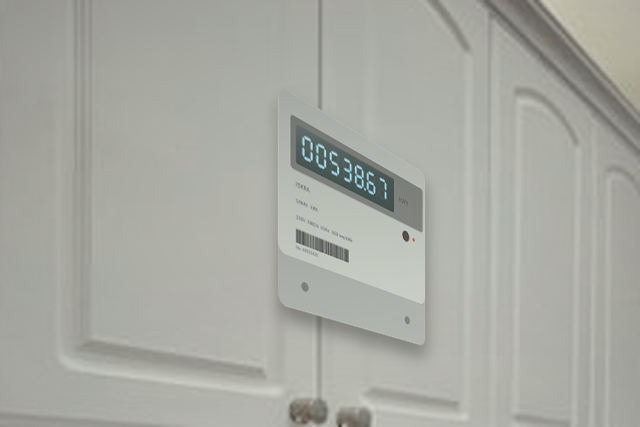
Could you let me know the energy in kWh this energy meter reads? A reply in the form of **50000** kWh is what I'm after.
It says **538.67** kWh
